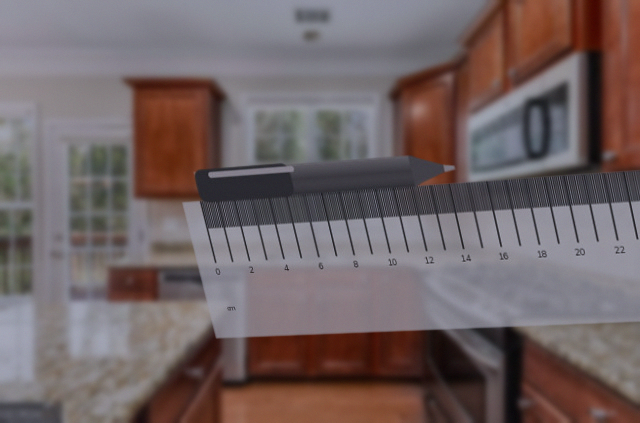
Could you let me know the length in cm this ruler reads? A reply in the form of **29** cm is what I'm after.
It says **14.5** cm
